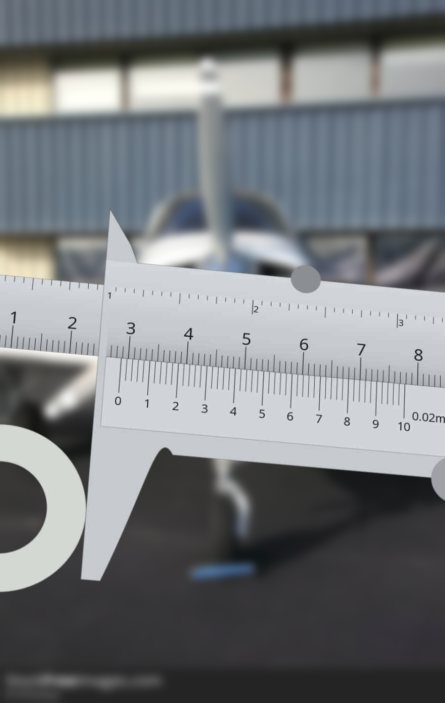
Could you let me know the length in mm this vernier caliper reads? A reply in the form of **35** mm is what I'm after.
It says **28.8** mm
